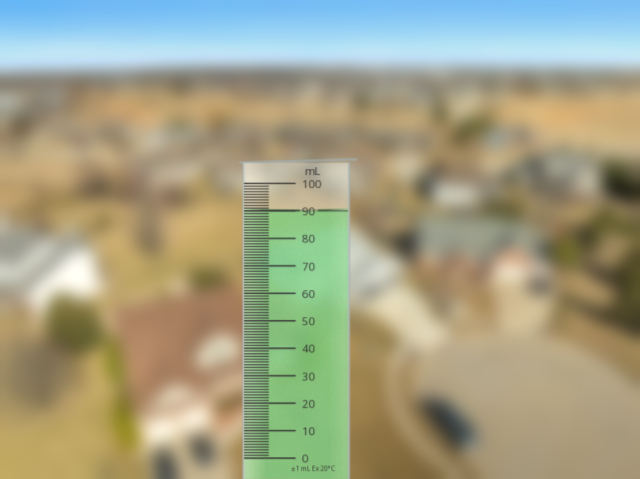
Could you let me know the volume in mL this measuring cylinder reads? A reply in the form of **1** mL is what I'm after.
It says **90** mL
